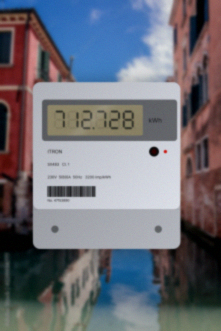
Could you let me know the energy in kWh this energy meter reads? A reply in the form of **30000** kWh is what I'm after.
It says **712.728** kWh
